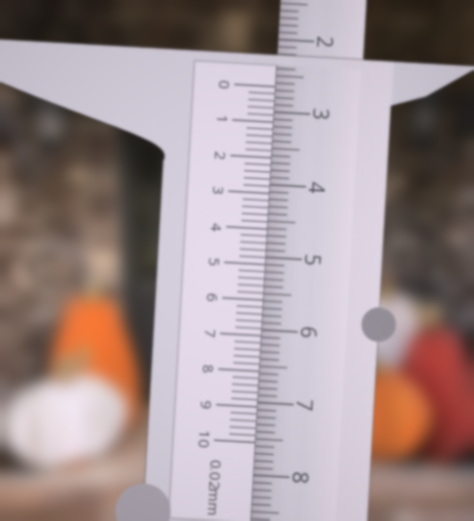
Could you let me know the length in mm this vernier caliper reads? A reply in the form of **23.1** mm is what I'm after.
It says **26.5** mm
